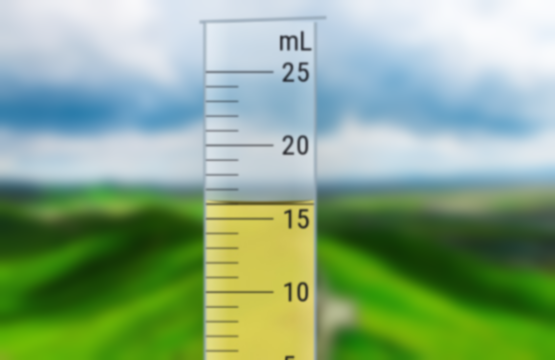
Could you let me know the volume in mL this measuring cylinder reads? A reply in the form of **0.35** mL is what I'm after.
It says **16** mL
